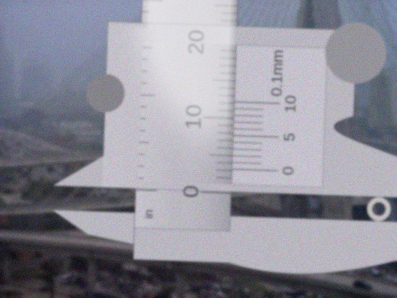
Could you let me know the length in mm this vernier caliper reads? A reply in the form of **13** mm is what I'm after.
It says **3.2** mm
